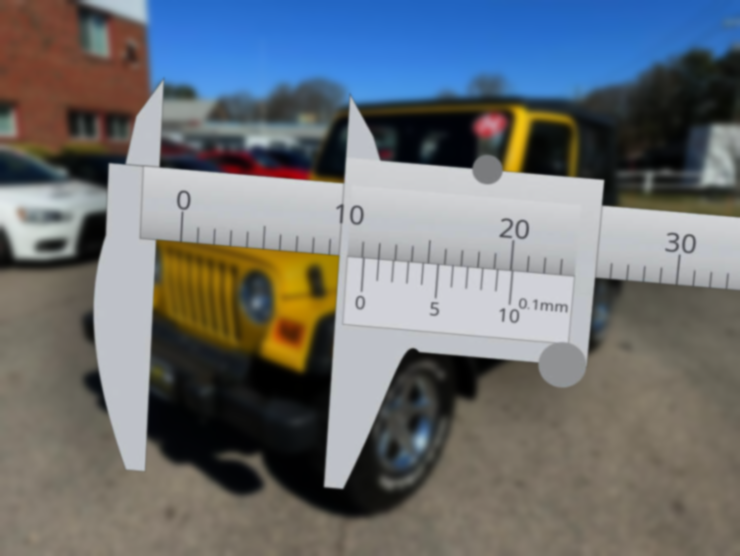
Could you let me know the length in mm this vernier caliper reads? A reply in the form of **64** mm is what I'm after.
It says **11.1** mm
